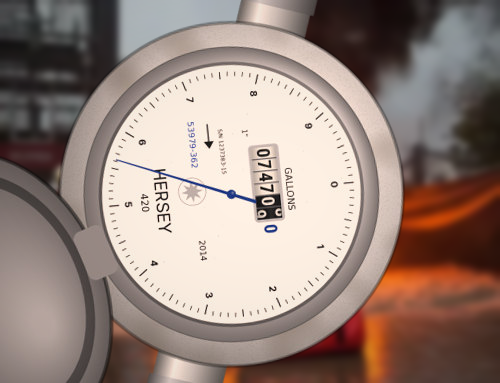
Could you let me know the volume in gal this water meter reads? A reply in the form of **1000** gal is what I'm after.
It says **747085.6** gal
